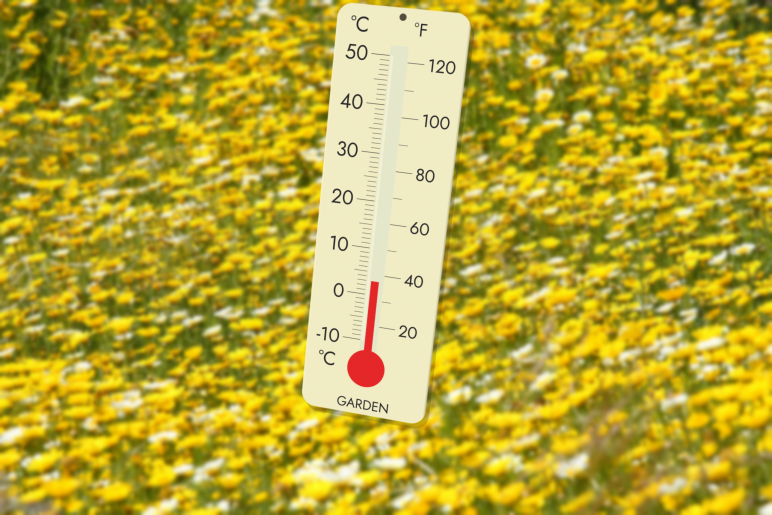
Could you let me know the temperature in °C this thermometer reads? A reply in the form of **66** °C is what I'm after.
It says **3** °C
